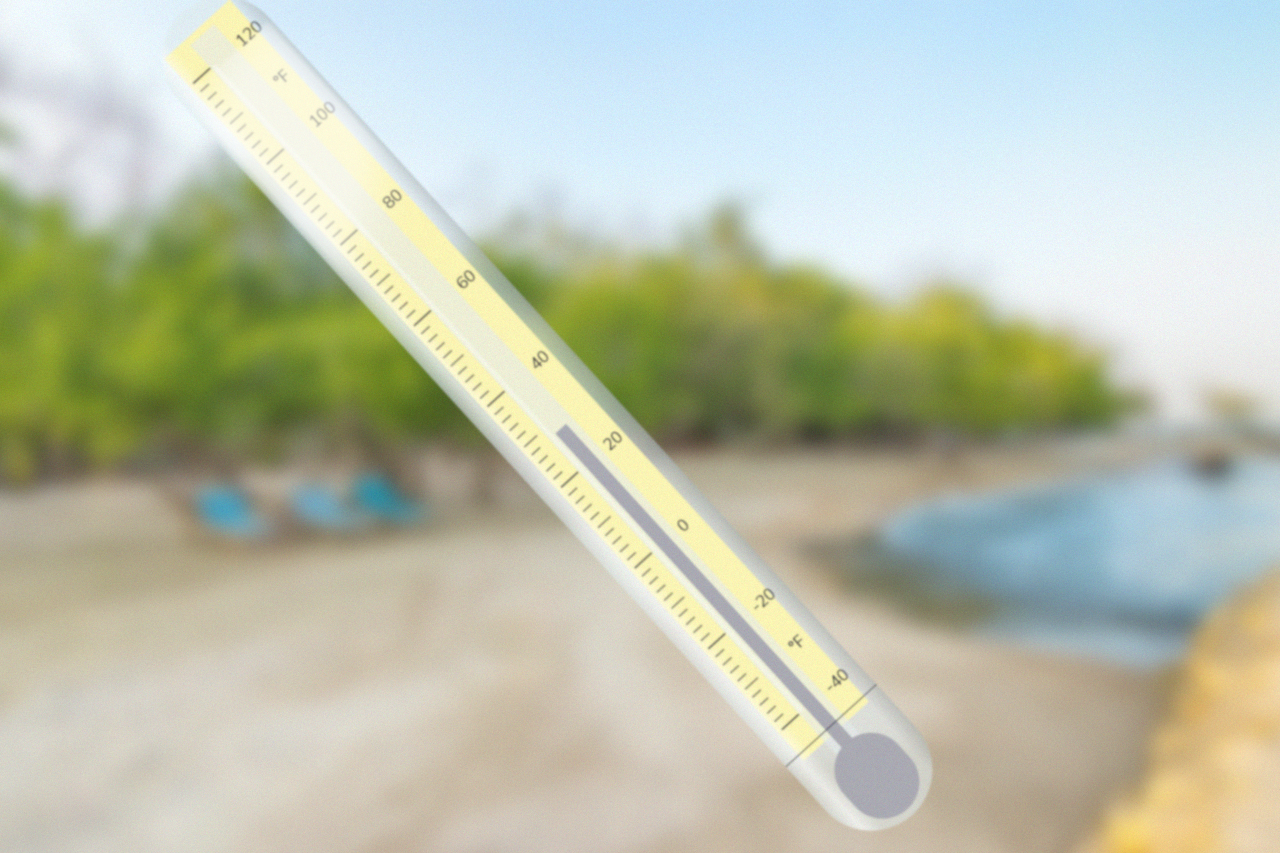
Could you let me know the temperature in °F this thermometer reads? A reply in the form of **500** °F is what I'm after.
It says **28** °F
